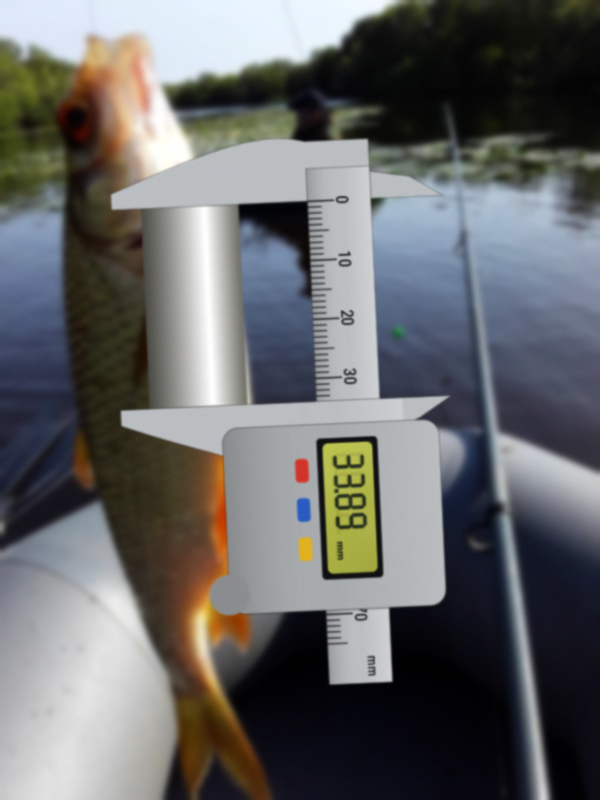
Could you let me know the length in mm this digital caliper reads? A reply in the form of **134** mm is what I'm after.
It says **33.89** mm
